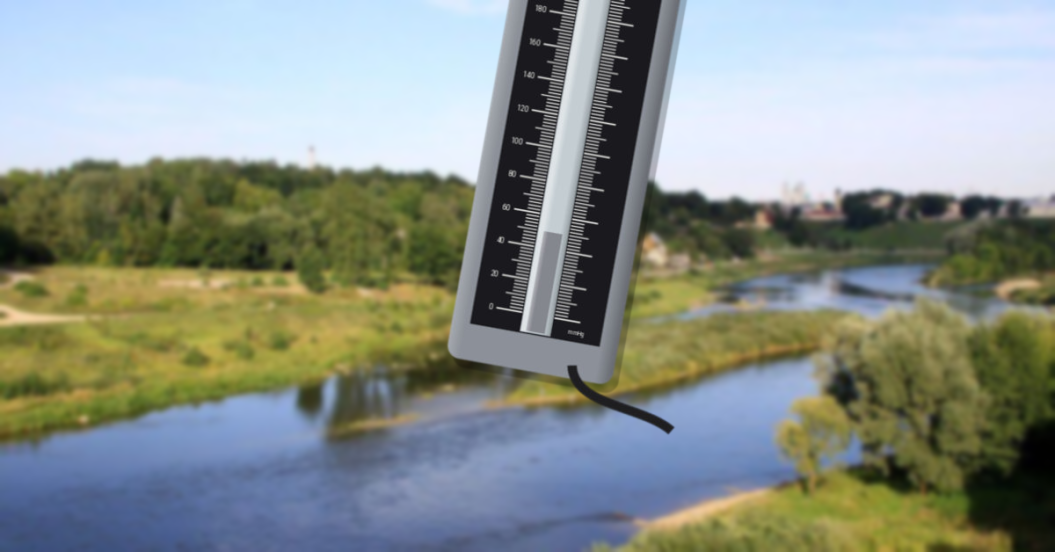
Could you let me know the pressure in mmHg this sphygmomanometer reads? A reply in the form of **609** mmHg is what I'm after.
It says **50** mmHg
